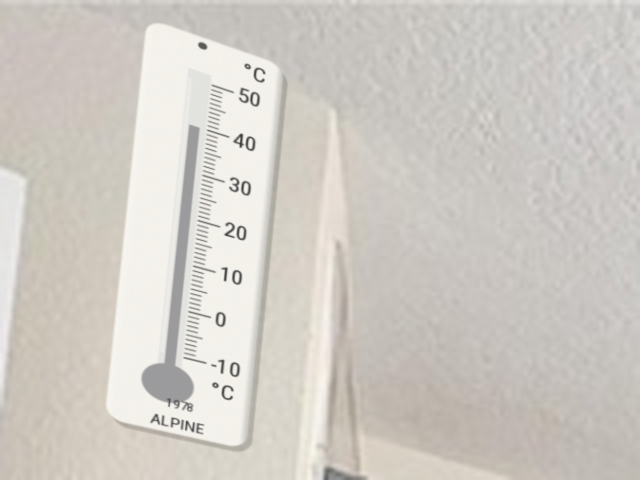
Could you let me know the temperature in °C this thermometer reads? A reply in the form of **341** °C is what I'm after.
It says **40** °C
